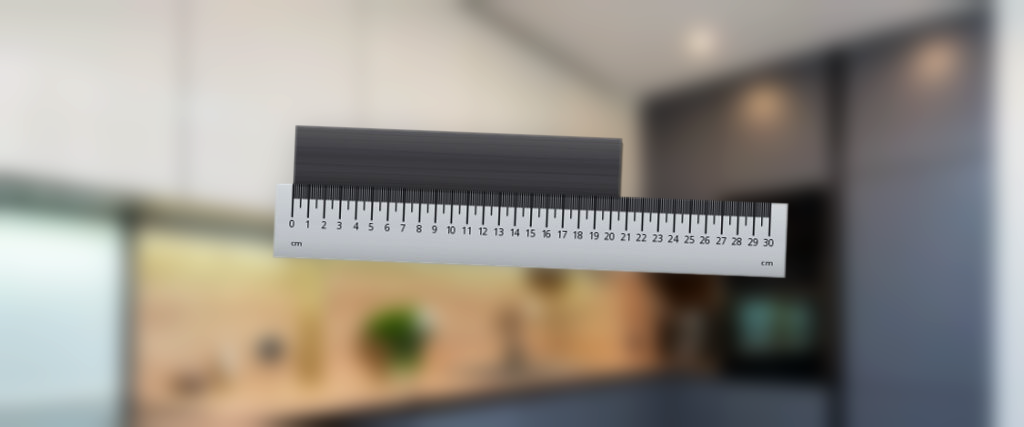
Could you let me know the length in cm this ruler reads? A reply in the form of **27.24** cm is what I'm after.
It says **20.5** cm
